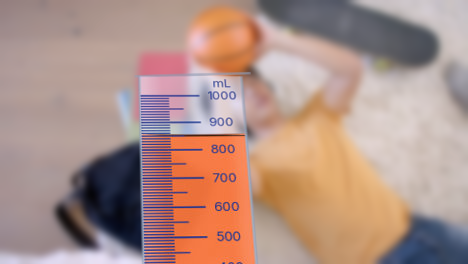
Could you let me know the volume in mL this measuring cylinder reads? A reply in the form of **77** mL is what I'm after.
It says **850** mL
